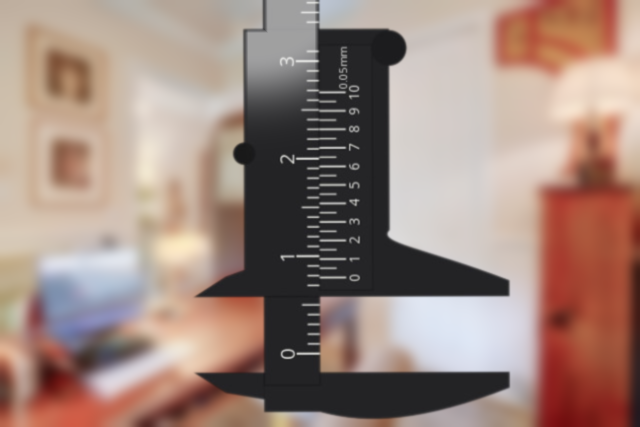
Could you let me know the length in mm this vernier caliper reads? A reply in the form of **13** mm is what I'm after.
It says **7.8** mm
